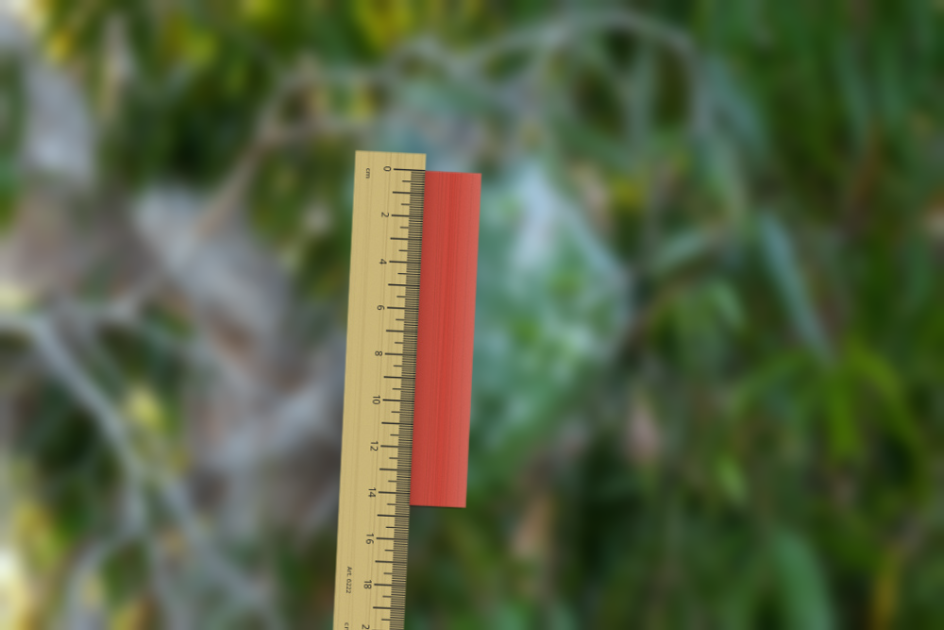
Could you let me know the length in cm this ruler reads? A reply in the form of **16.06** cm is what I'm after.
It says **14.5** cm
